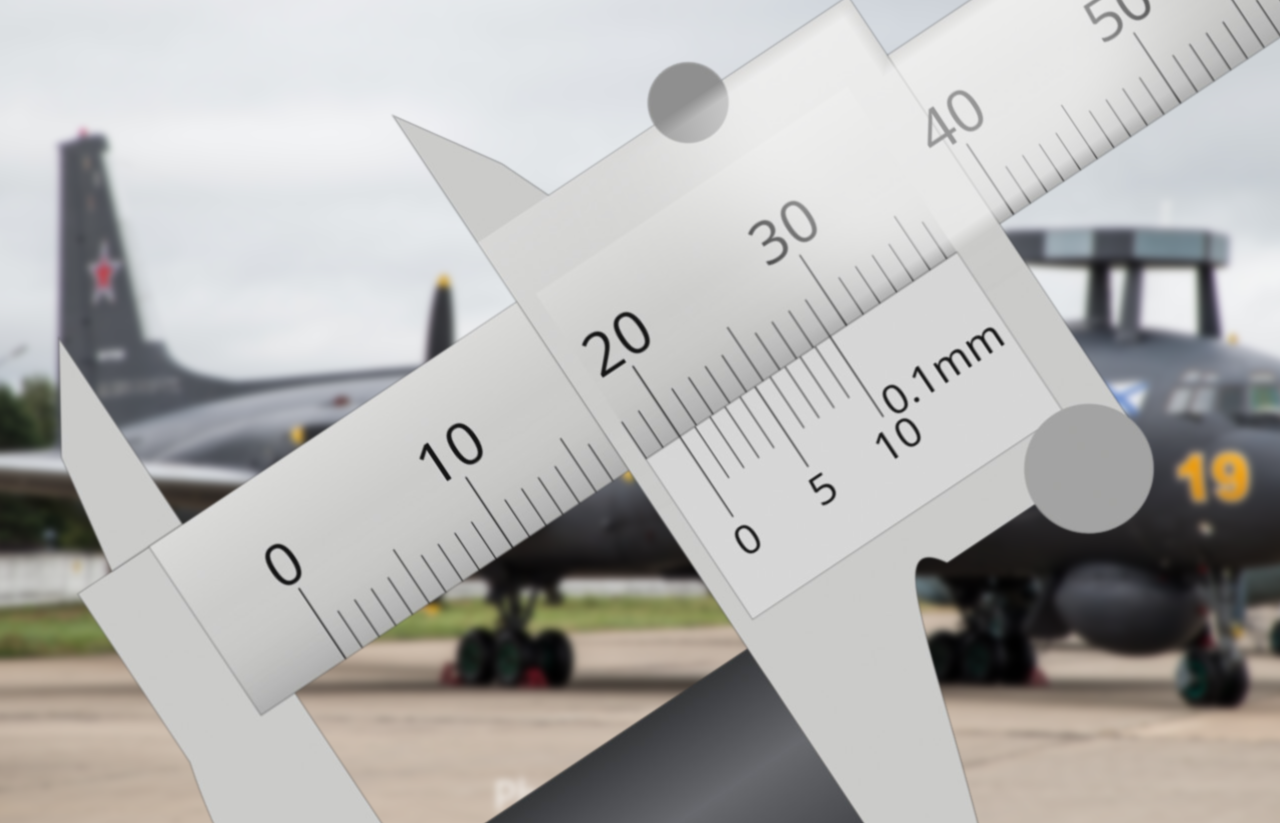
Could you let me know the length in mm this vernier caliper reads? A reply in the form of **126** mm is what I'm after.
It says **20.0** mm
